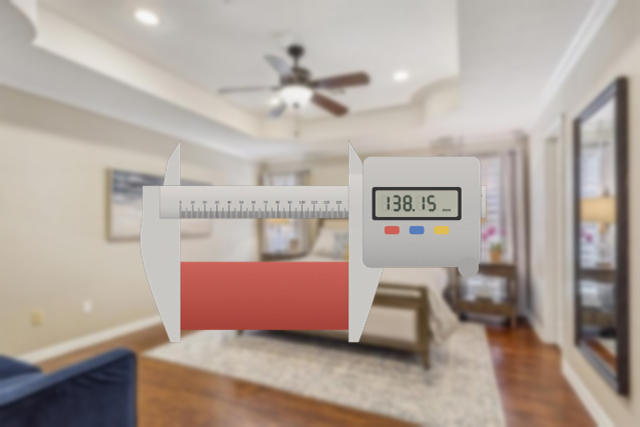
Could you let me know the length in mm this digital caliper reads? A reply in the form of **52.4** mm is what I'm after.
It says **138.15** mm
